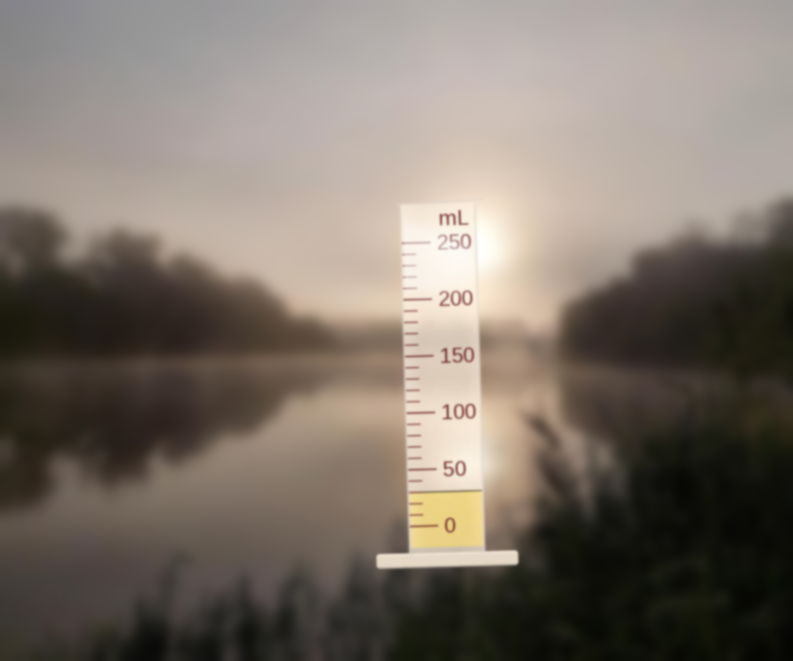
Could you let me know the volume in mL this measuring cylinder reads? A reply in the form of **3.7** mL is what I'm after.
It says **30** mL
